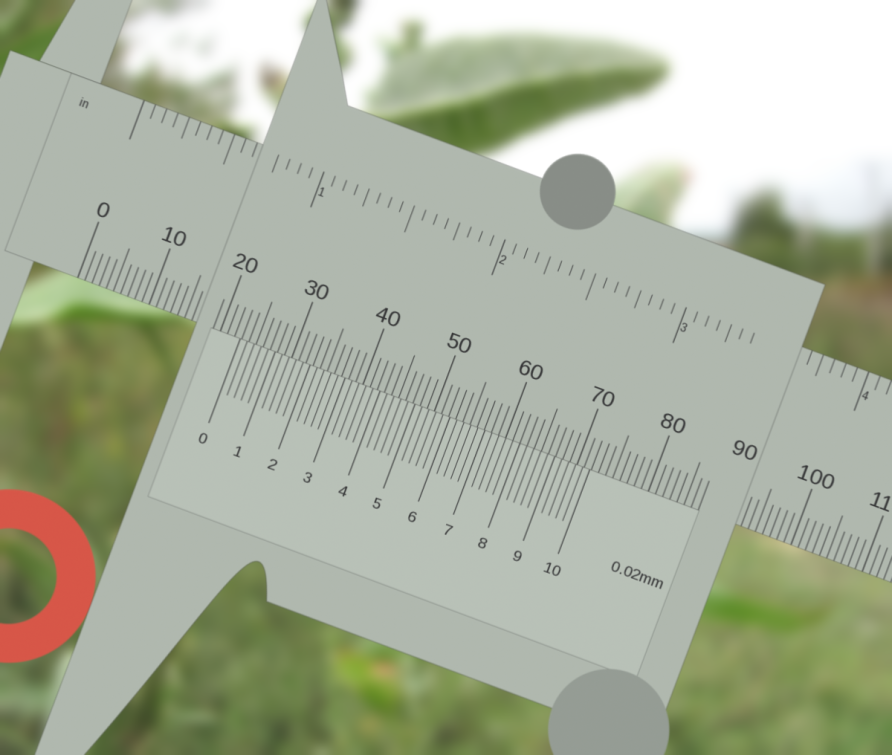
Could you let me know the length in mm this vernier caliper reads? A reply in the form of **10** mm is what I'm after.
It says **22.8** mm
